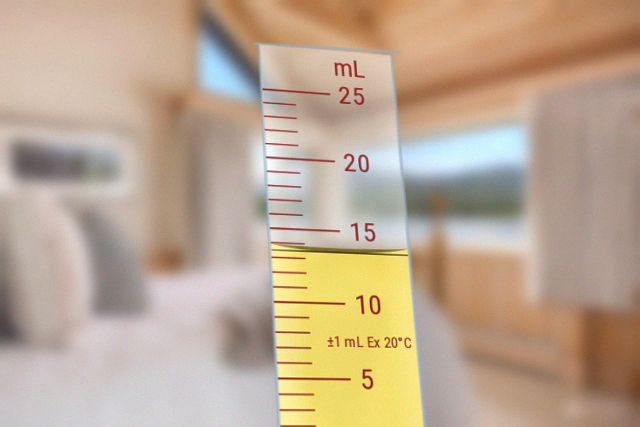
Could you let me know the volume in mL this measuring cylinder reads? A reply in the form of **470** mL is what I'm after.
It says **13.5** mL
